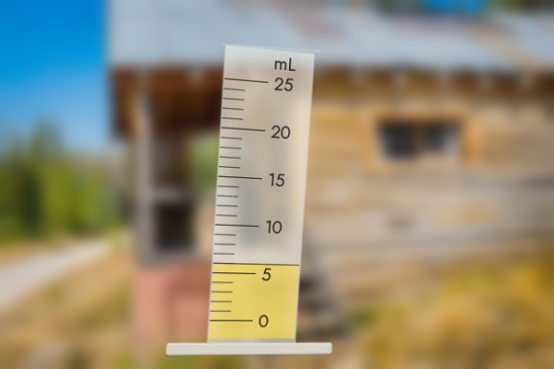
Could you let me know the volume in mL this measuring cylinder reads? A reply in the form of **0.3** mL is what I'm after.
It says **6** mL
